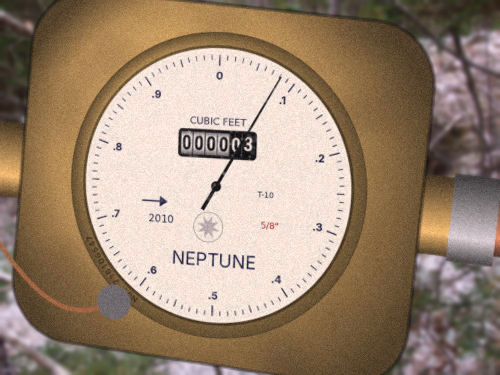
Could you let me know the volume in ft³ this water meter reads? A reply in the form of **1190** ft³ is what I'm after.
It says **3.08** ft³
